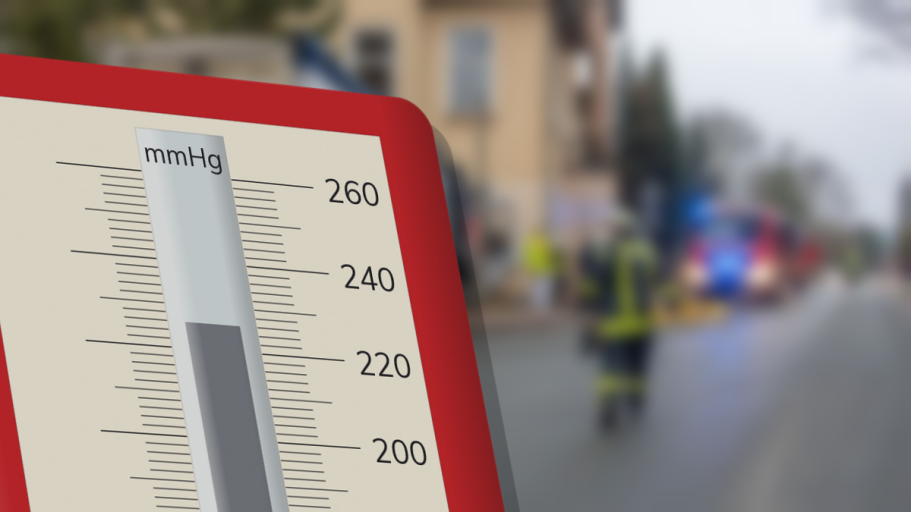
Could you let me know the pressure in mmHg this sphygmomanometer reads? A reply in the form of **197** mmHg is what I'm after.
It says **226** mmHg
